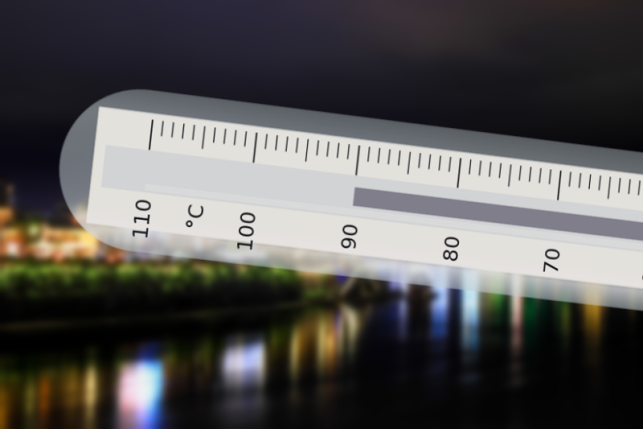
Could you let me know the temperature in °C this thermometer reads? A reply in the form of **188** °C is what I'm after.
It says **90** °C
